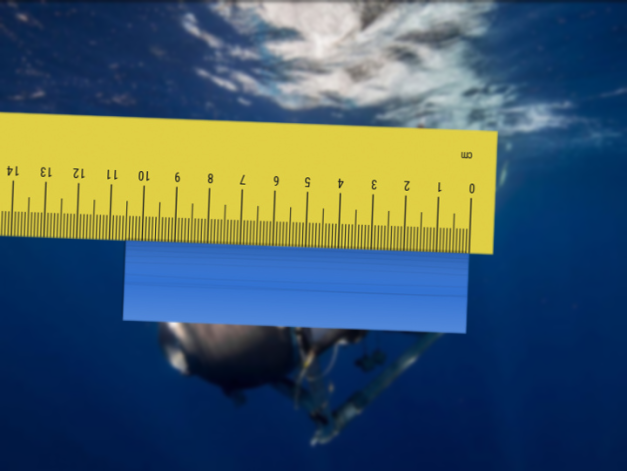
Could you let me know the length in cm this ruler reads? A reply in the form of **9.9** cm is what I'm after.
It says **10.5** cm
